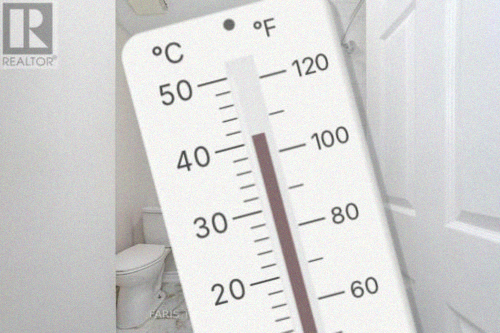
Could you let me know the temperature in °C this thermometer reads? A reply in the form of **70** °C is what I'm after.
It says **41** °C
